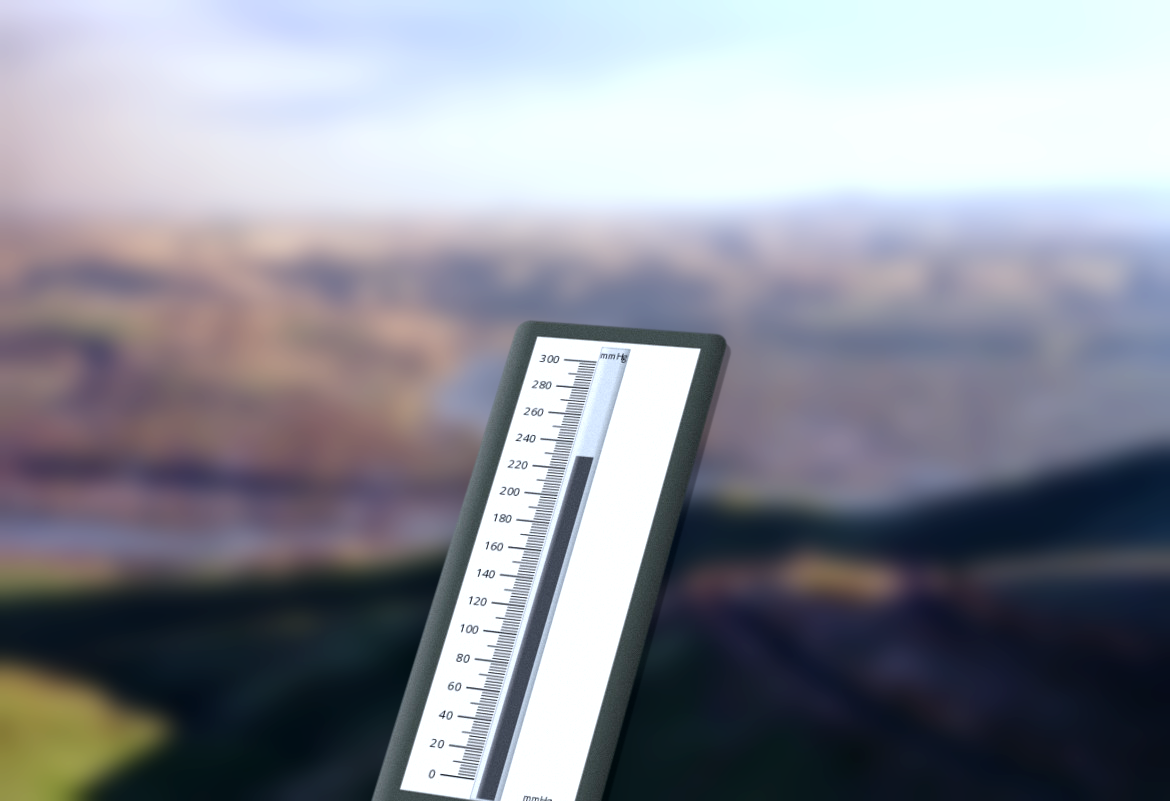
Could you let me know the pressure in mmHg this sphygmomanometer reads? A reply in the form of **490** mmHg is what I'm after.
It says **230** mmHg
